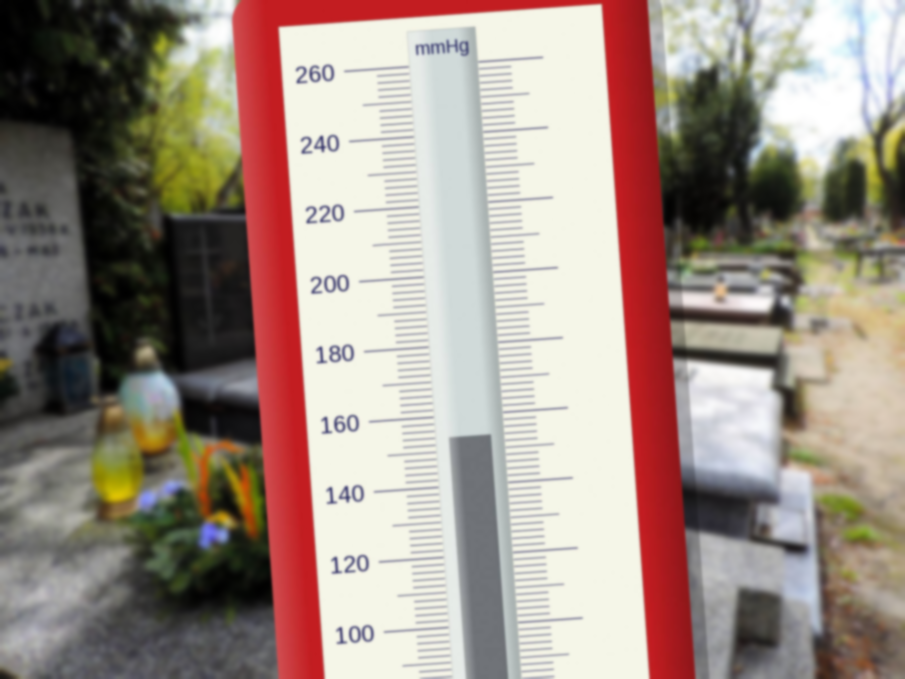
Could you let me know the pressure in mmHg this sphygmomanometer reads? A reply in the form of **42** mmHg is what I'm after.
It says **154** mmHg
